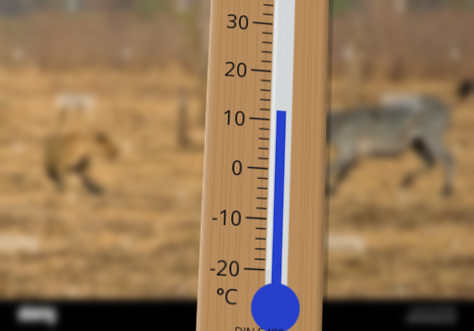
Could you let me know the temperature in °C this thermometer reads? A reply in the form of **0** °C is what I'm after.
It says **12** °C
